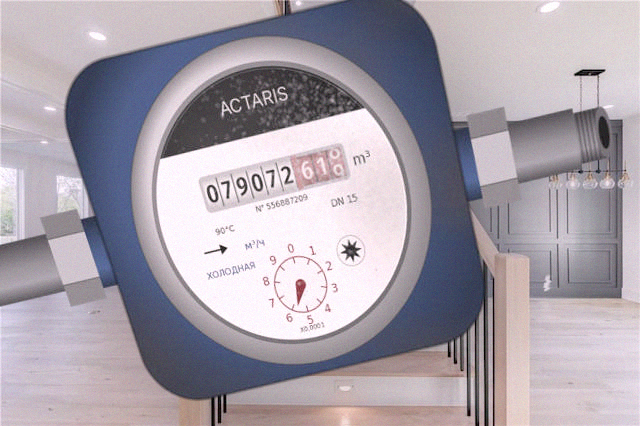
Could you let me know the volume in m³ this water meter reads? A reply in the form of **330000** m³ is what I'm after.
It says **79072.6185** m³
